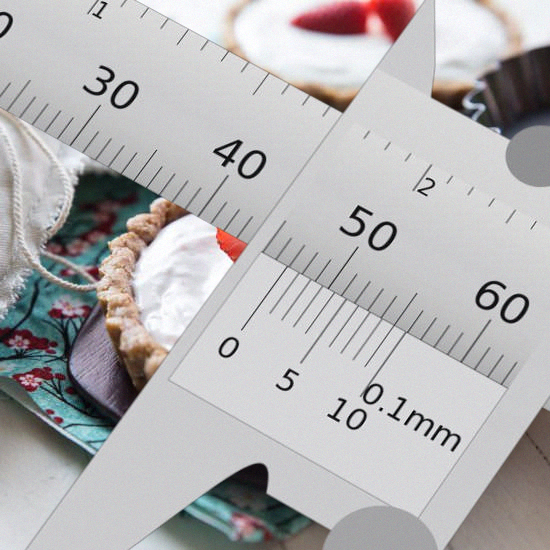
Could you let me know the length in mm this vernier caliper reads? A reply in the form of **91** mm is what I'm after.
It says **46.9** mm
